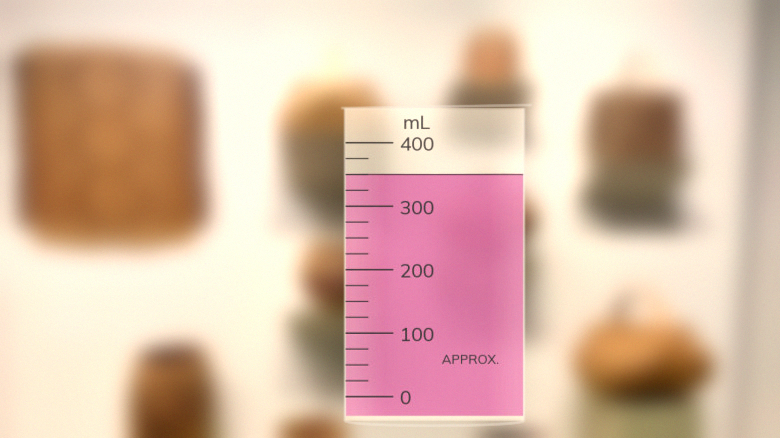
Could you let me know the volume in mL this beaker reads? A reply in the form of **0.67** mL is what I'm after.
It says **350** mL
